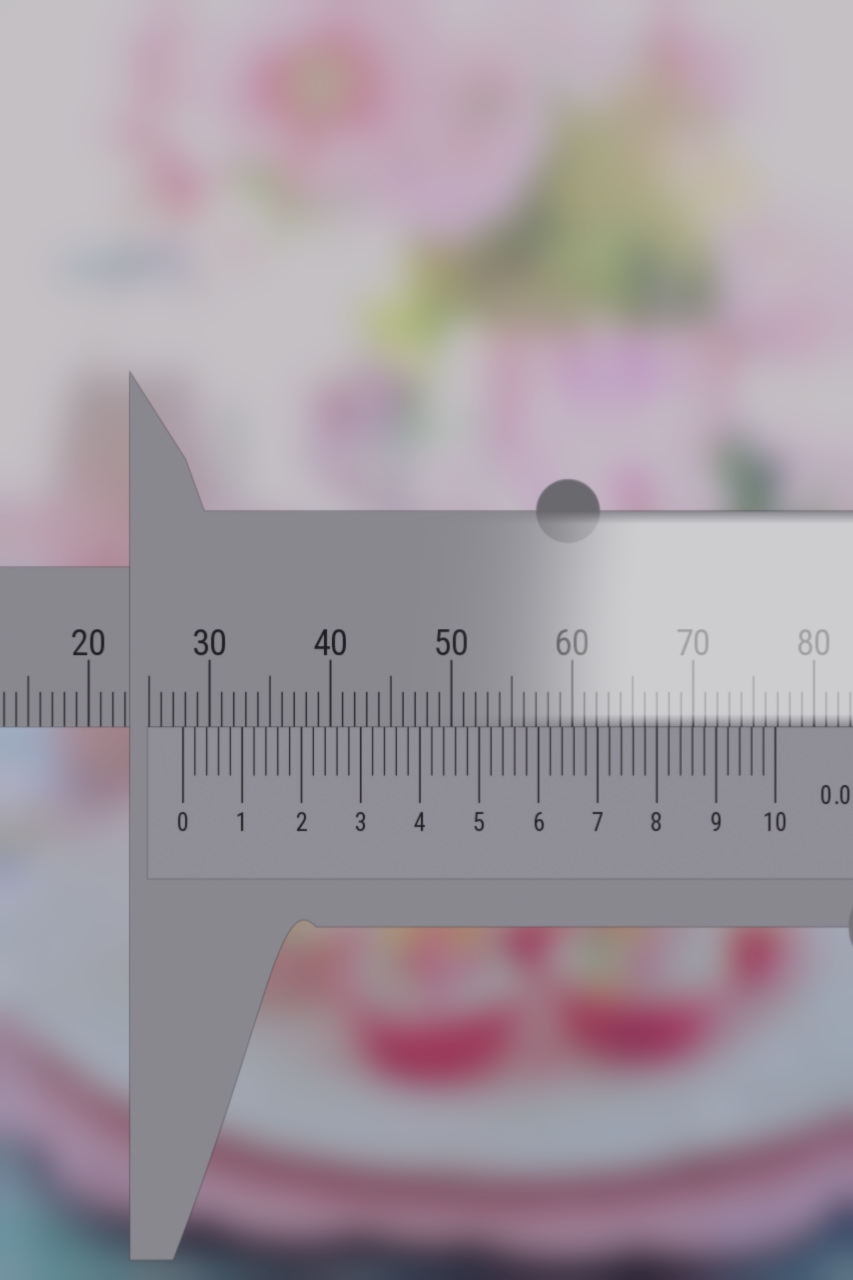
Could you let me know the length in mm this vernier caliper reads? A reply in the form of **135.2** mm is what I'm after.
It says **27.8** mm
